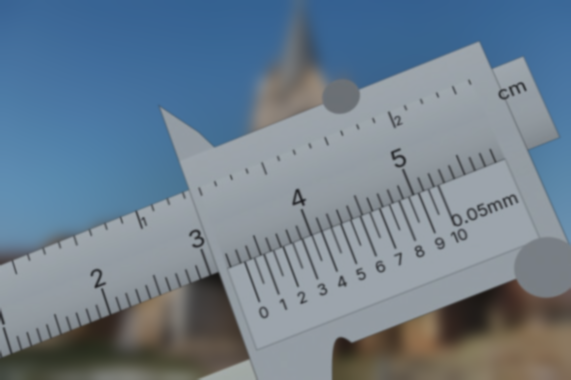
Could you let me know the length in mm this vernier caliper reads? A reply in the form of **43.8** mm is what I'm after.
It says **33.4** mm
